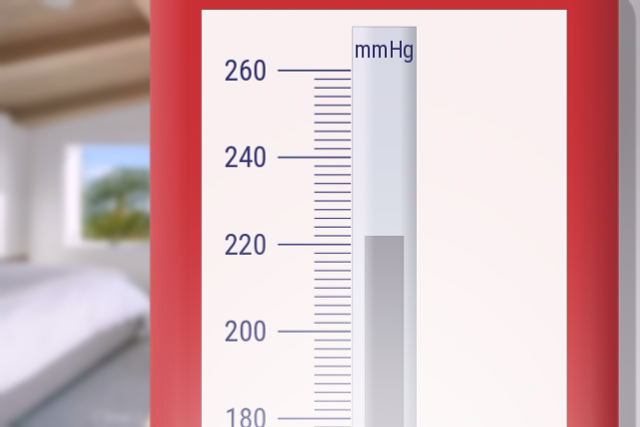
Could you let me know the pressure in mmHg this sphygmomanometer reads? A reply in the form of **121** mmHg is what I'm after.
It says **222** mmHg
